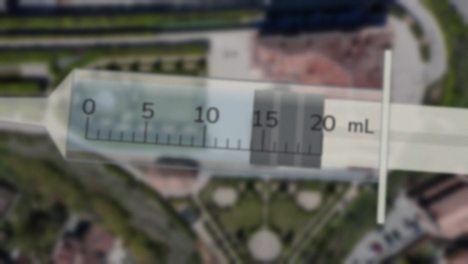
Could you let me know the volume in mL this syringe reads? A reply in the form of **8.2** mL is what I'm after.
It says **14** mL
